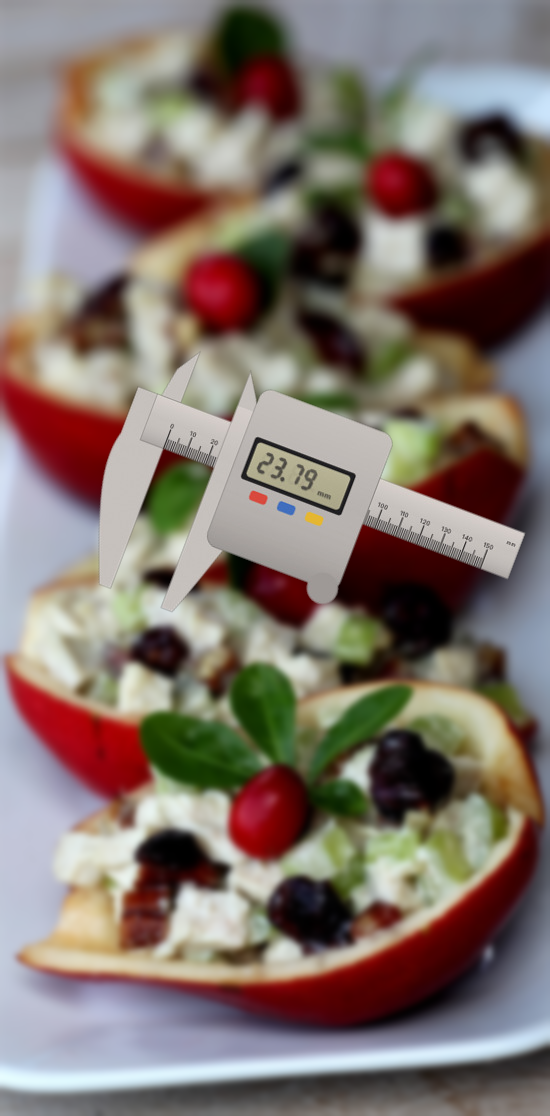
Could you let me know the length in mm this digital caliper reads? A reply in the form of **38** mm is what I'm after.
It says **23.79** mm
